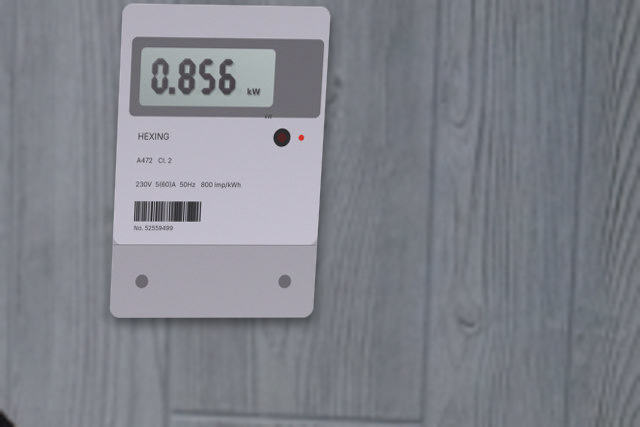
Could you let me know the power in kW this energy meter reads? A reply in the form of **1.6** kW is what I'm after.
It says **0.856** kW
